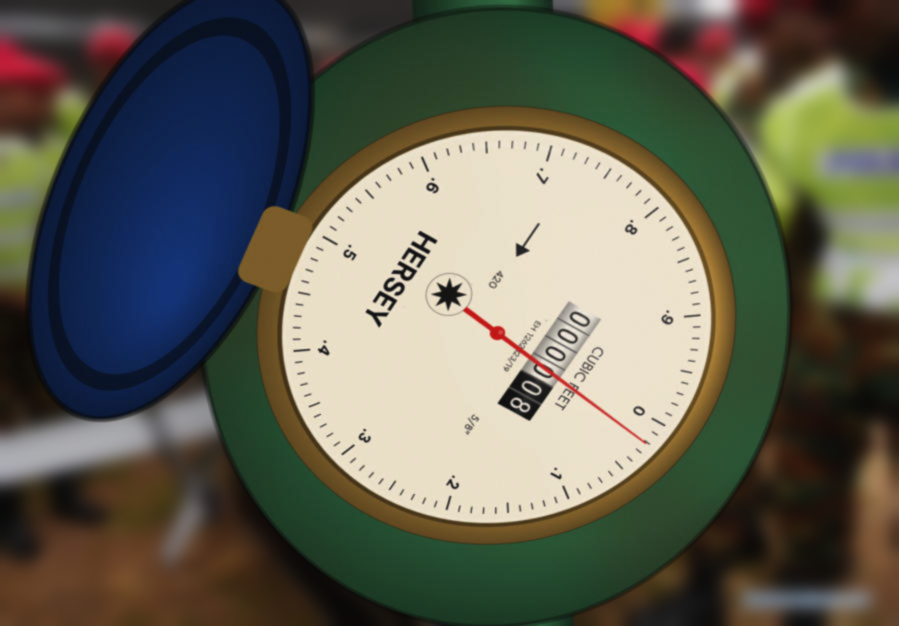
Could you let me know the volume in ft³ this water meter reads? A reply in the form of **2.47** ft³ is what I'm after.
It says **8.02** ft³
